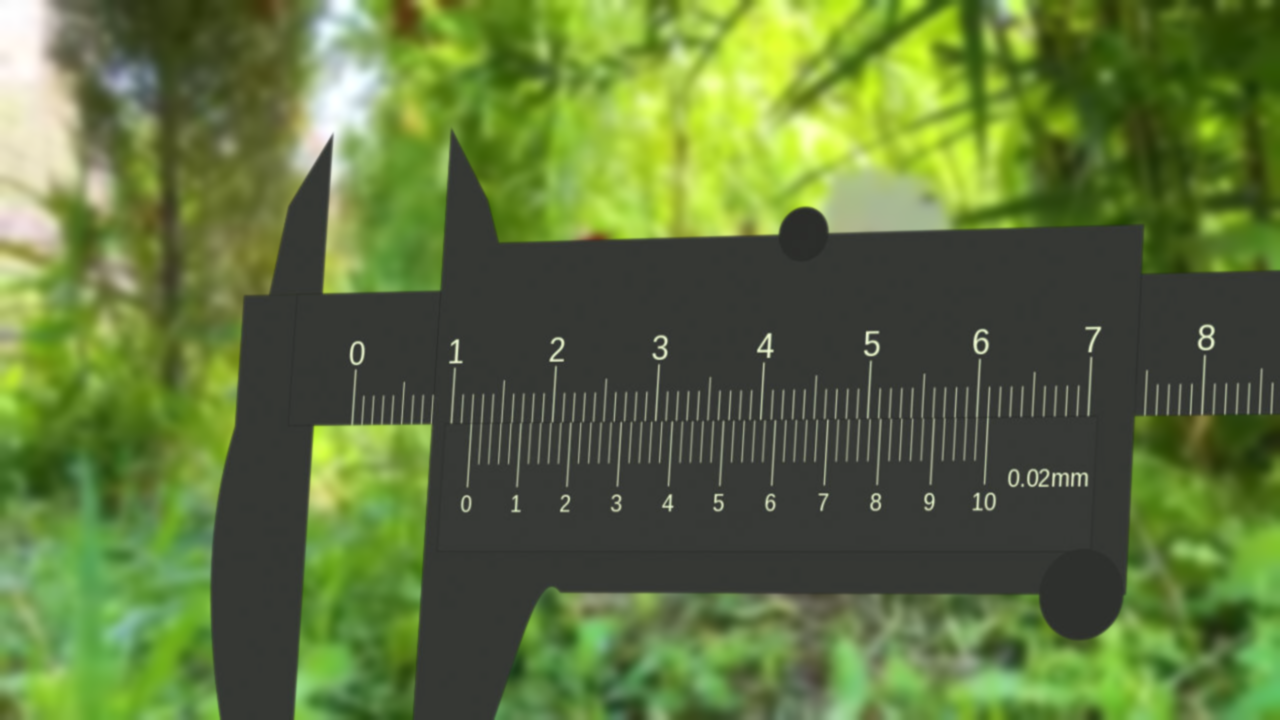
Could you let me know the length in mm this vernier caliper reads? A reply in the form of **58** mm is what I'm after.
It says **12.0** mm
